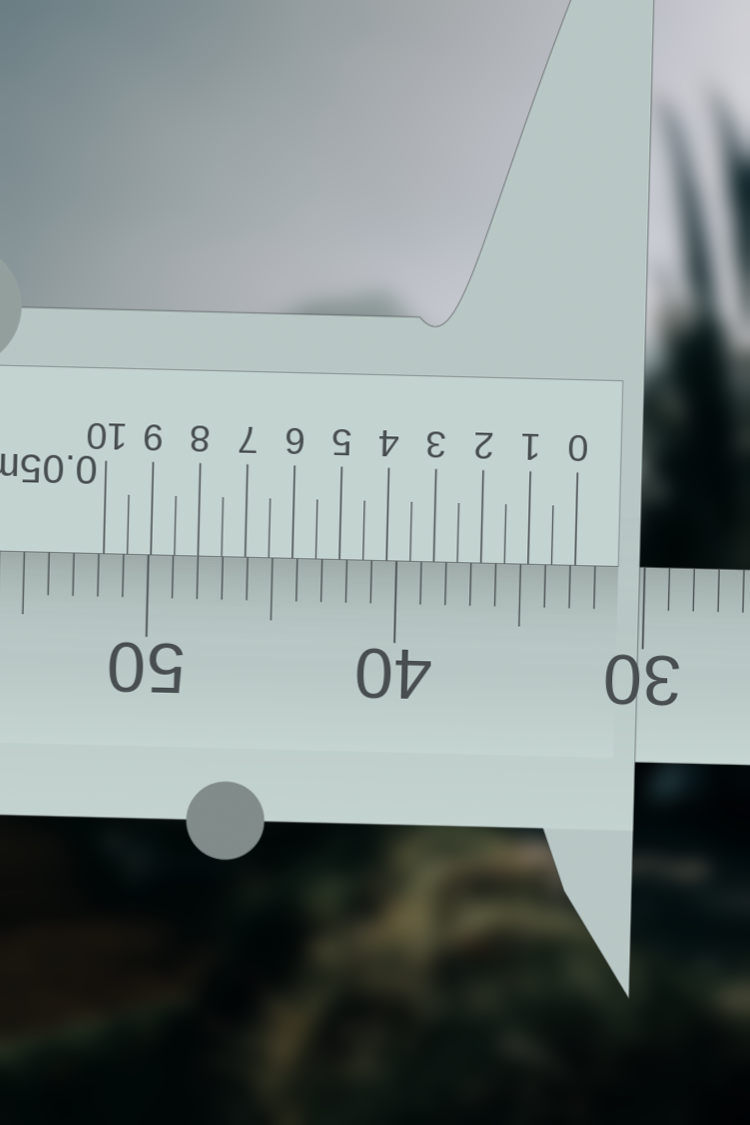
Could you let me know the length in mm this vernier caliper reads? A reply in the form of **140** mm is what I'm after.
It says **32.80** mm
